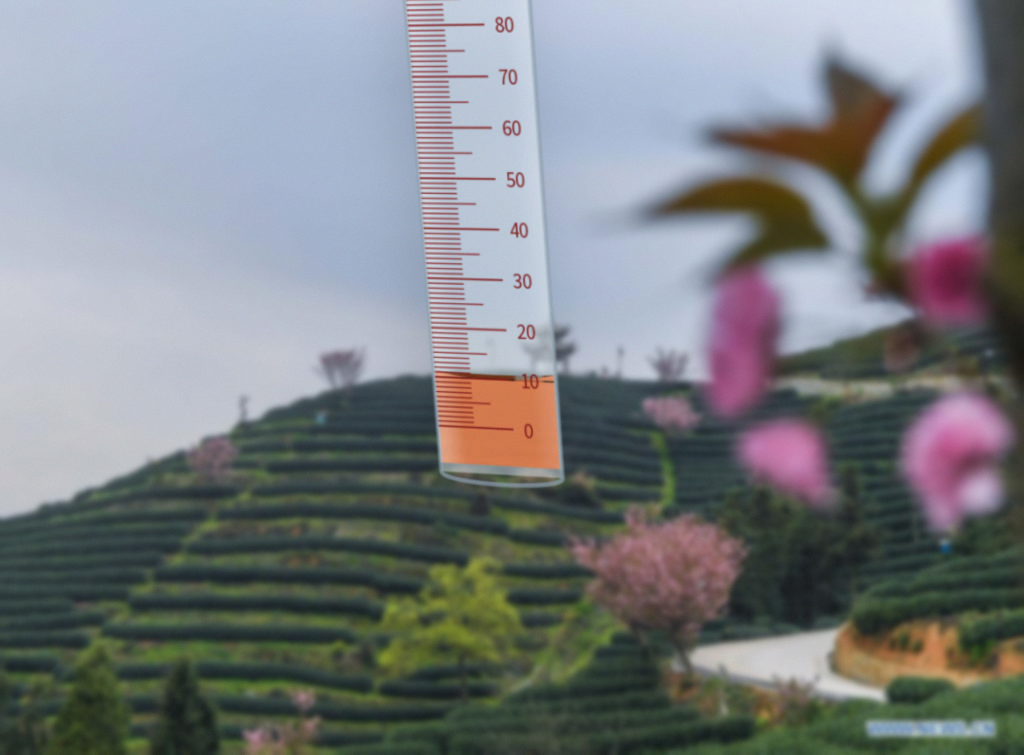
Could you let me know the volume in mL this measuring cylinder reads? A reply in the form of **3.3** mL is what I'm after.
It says **10** mL
